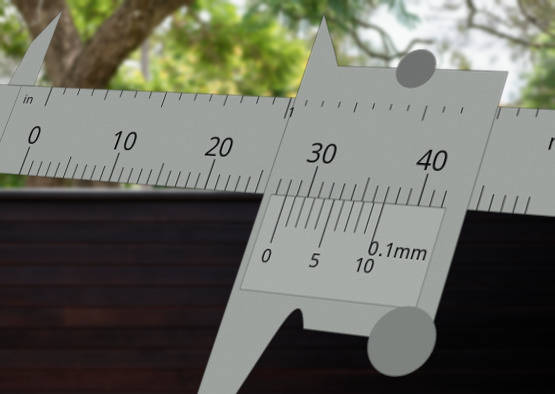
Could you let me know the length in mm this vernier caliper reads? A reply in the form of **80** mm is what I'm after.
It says **28.0** mm
